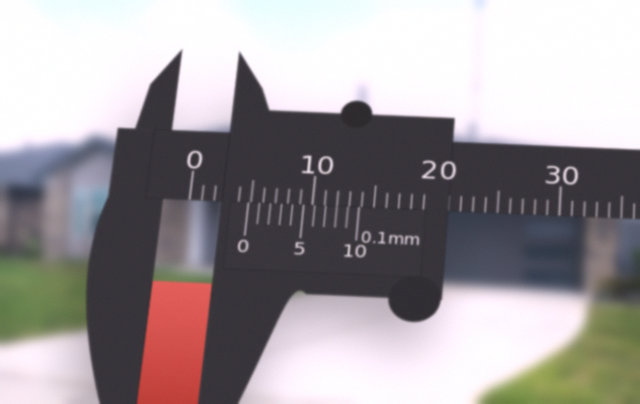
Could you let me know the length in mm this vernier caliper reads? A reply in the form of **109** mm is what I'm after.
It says **4.8** mm
